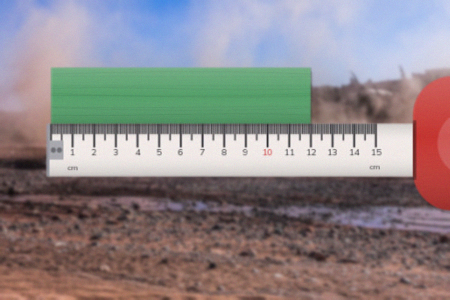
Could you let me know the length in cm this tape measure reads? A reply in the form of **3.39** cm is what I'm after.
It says **12** cm
